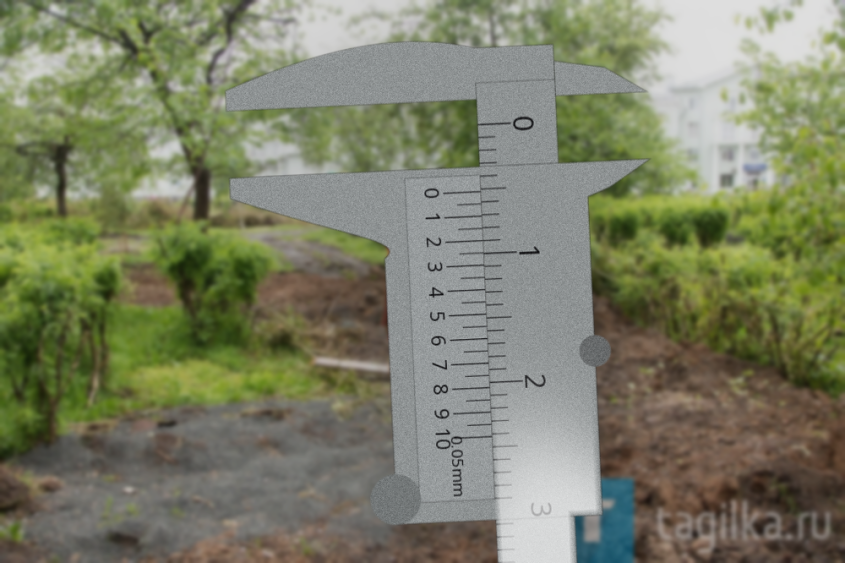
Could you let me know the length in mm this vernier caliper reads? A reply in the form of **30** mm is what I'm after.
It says **5.2** mm
